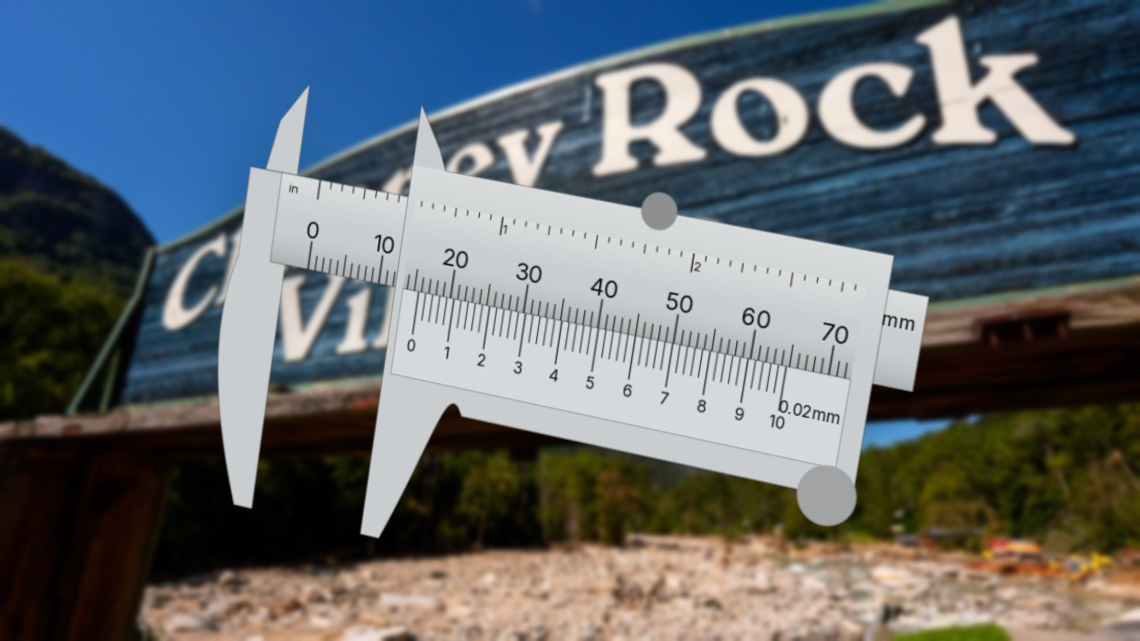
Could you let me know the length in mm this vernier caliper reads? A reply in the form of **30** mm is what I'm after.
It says **15.6** mm
